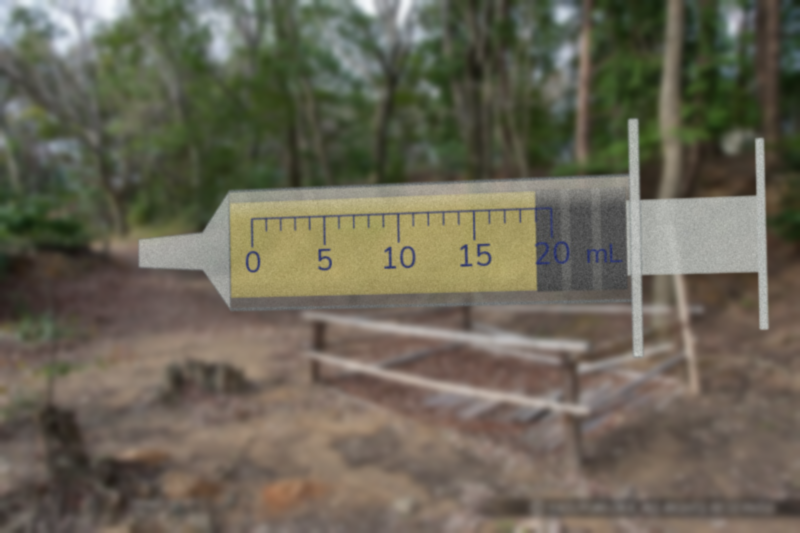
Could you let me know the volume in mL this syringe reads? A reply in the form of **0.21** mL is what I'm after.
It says **19** mL
